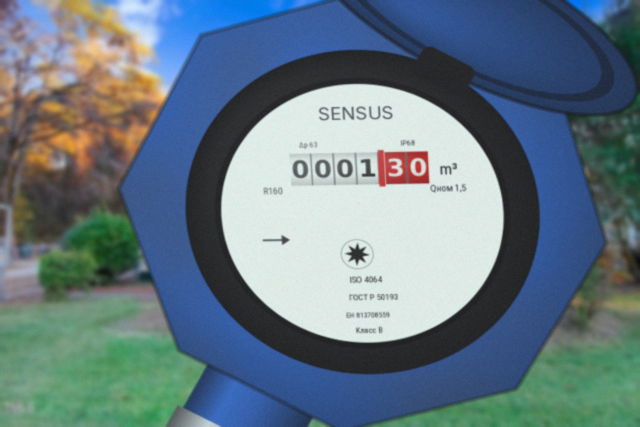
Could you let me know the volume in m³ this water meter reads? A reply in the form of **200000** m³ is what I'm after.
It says **1.30** m³
